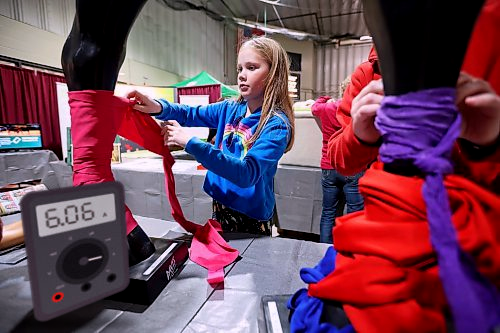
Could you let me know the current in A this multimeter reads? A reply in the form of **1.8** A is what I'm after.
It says **6.06** A
